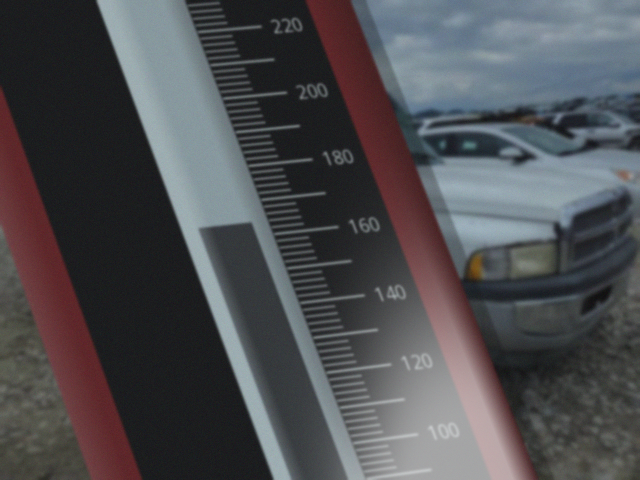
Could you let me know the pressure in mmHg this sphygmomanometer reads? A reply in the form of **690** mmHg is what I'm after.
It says **164** mmHg
